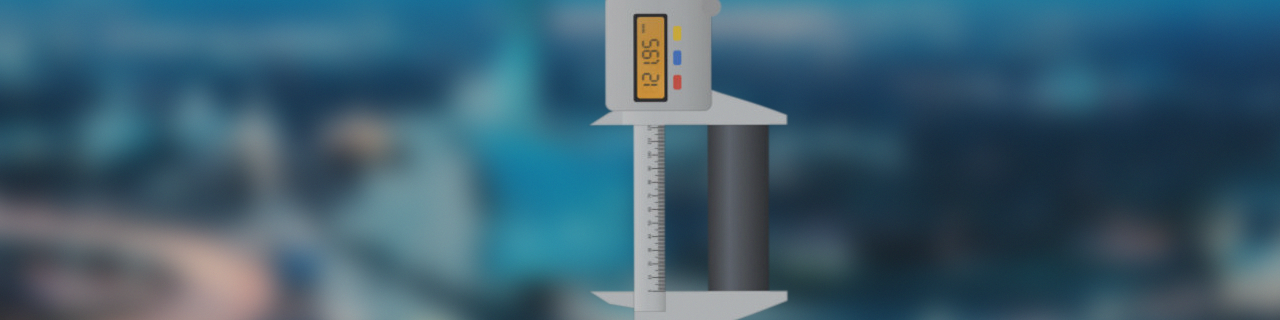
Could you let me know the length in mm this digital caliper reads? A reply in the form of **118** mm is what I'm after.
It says **121.95** mm
